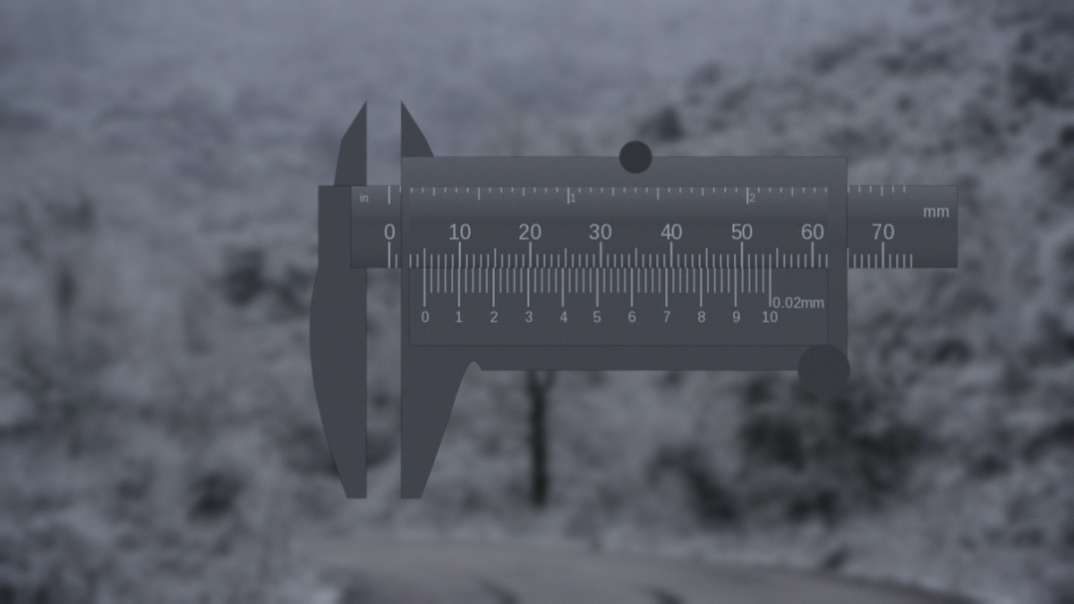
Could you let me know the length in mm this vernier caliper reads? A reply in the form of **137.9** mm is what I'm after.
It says **5.0** mm
